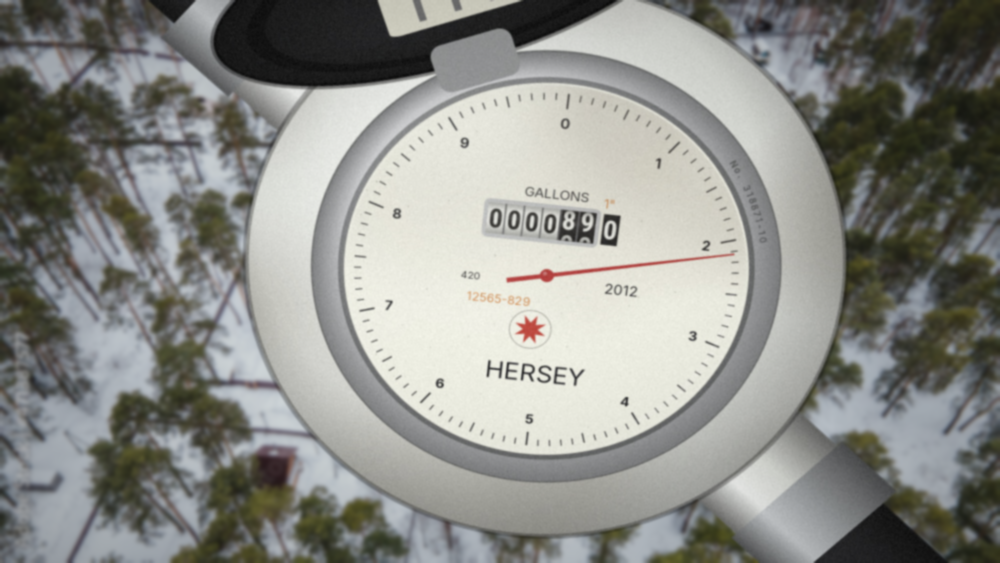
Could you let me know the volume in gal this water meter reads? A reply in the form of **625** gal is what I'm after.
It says **892.1** gal
